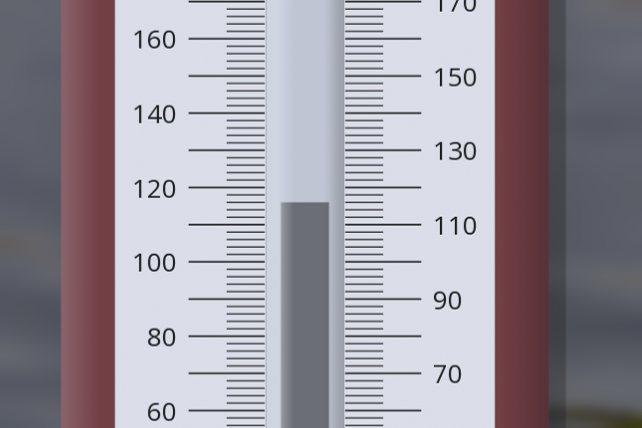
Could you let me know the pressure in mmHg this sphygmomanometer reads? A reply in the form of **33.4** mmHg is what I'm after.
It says **116** mmHg
